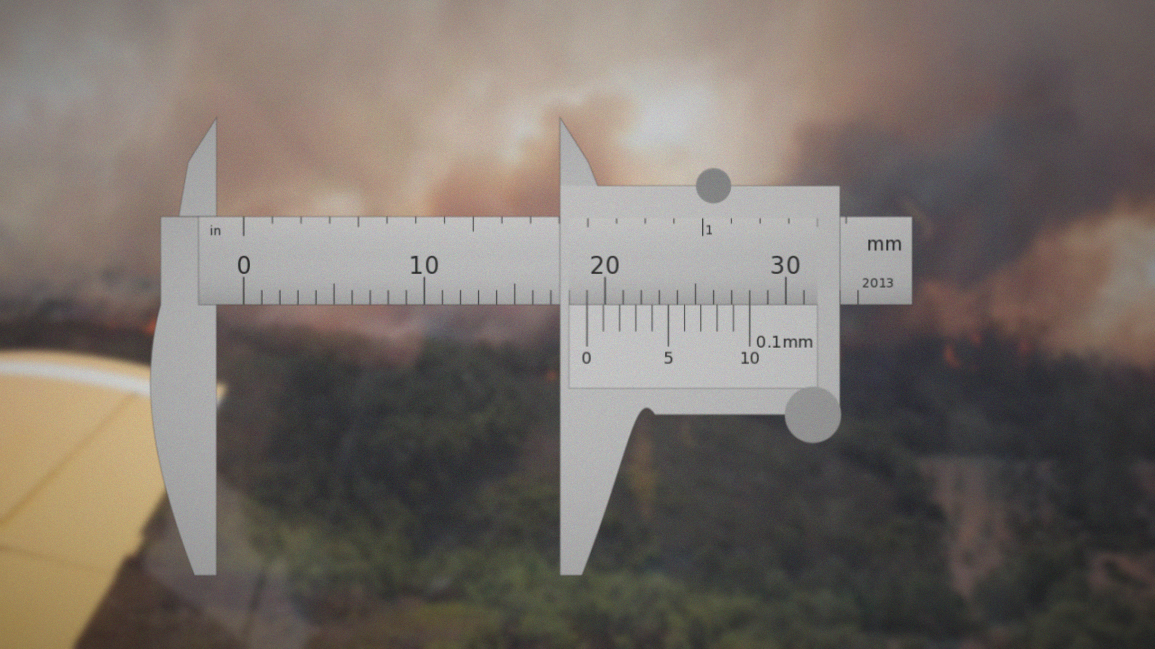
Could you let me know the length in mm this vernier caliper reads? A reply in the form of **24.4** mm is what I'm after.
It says **19.0** mm
